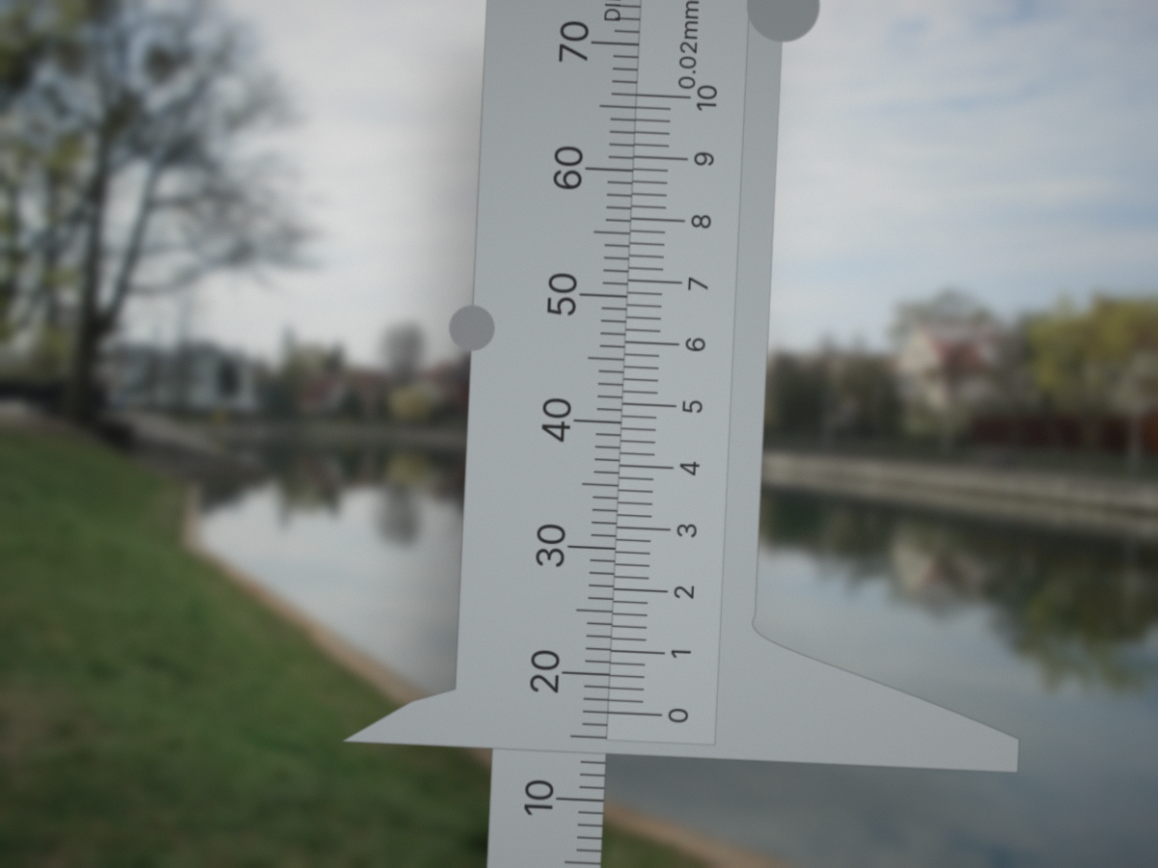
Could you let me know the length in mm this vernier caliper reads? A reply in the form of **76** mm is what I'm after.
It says **17.0** mm
